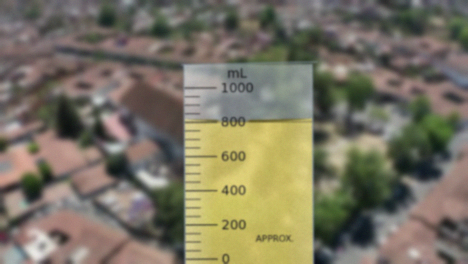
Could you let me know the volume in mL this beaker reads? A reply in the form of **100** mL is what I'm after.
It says **800** mL
